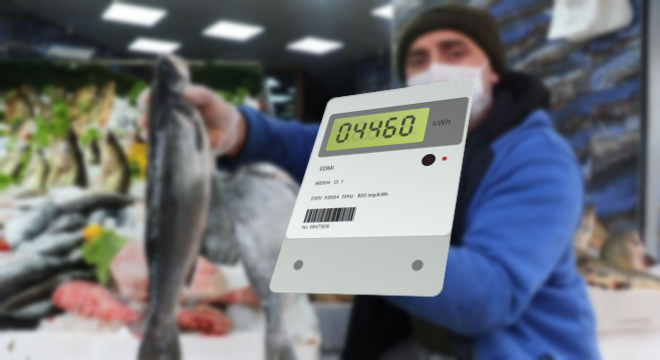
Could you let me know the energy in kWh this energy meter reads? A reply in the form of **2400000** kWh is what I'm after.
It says **4460** kWh
